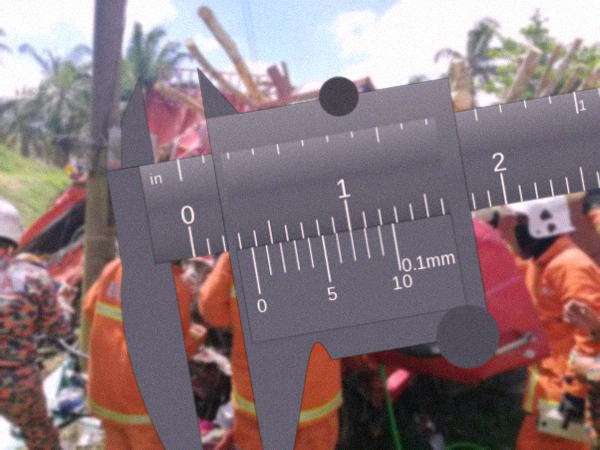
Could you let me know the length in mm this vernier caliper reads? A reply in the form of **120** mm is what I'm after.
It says **3.7** mm
